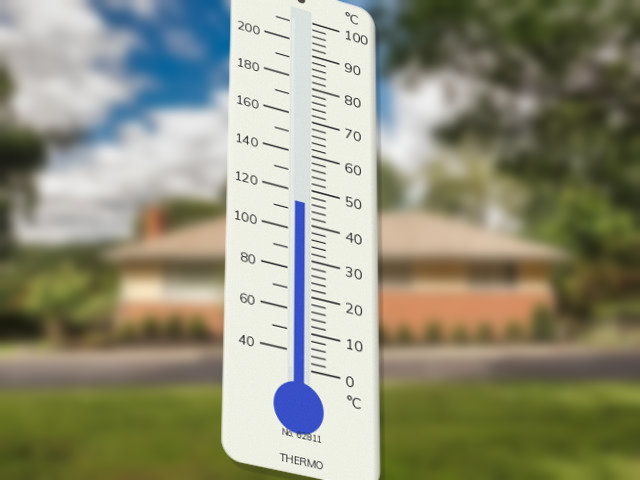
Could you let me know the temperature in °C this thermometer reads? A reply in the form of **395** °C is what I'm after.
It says **46** °C
